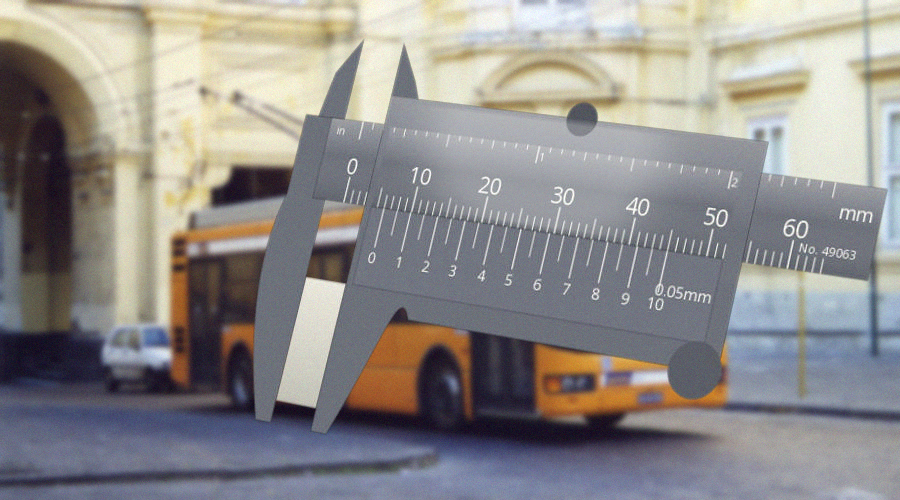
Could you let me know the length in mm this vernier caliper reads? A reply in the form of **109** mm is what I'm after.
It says **6.0** mm
